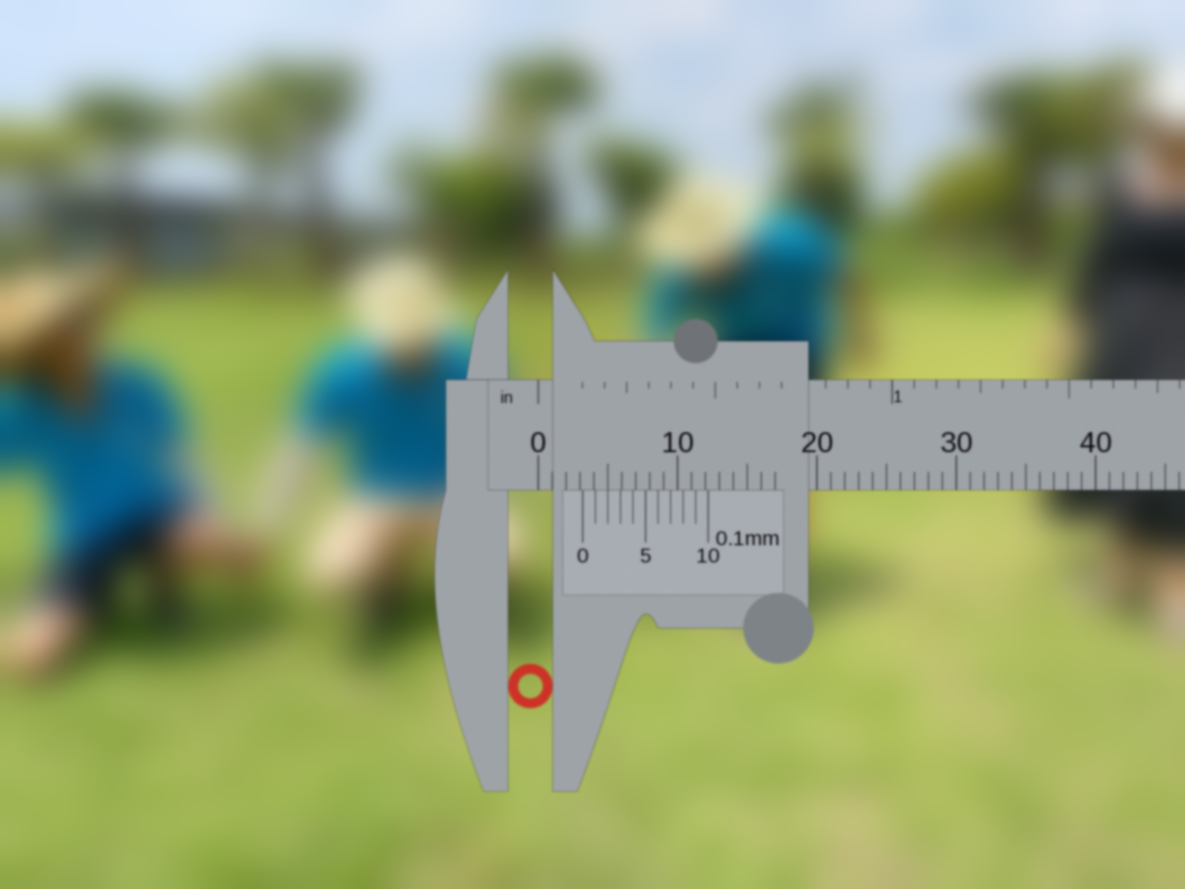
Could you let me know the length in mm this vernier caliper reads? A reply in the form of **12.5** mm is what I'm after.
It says **3.2** mm
